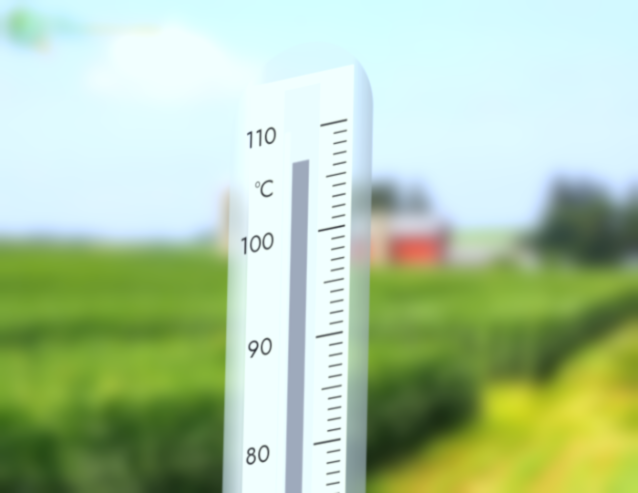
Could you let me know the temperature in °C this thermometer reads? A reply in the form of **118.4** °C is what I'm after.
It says **107** °C
